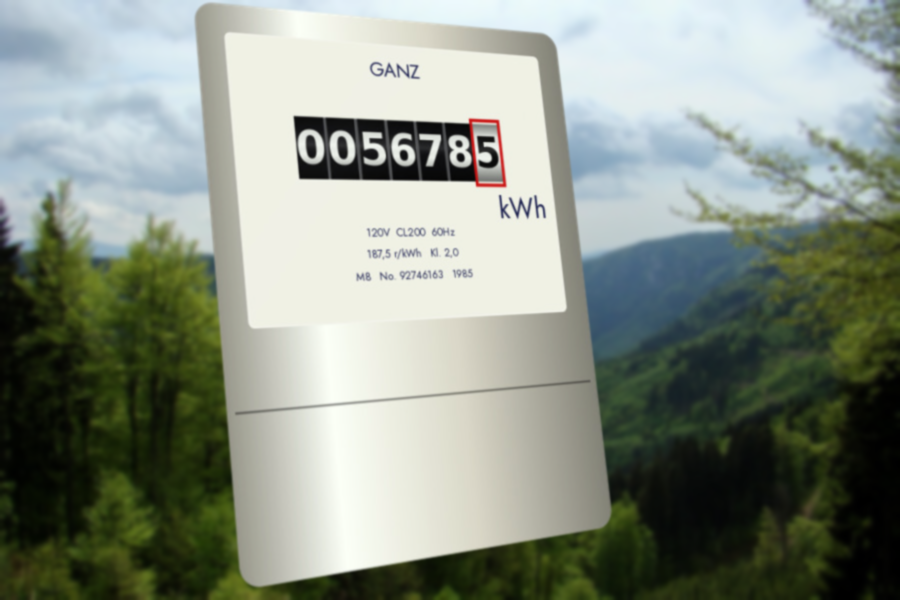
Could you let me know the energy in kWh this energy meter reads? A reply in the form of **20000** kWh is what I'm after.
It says **5678.5** kWh
